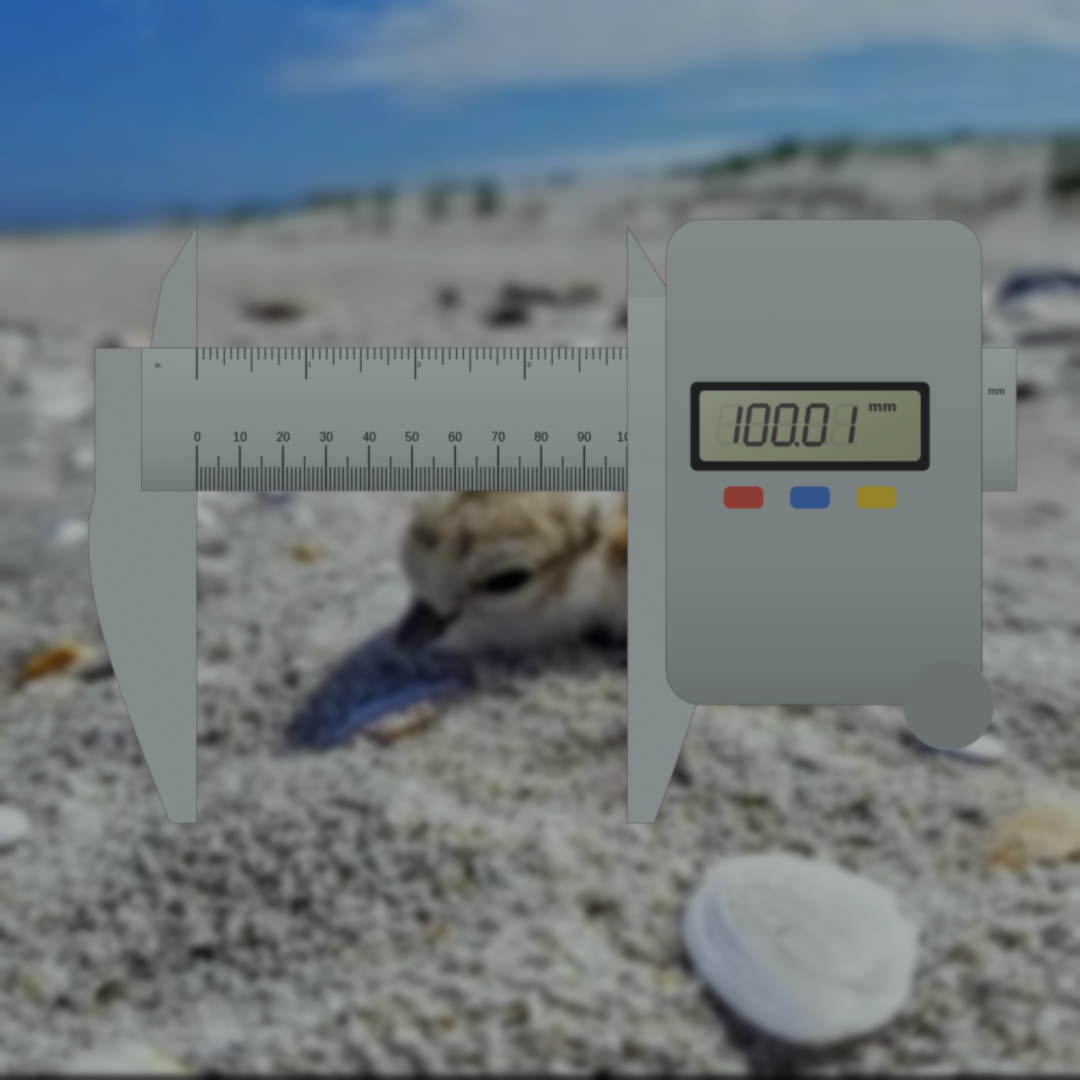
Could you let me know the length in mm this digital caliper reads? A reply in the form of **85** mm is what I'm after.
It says **100.01** mm
